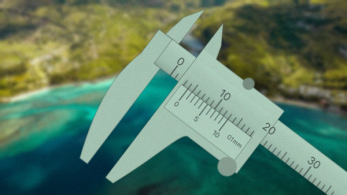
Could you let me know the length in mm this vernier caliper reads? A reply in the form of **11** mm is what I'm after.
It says **4.0** mm
